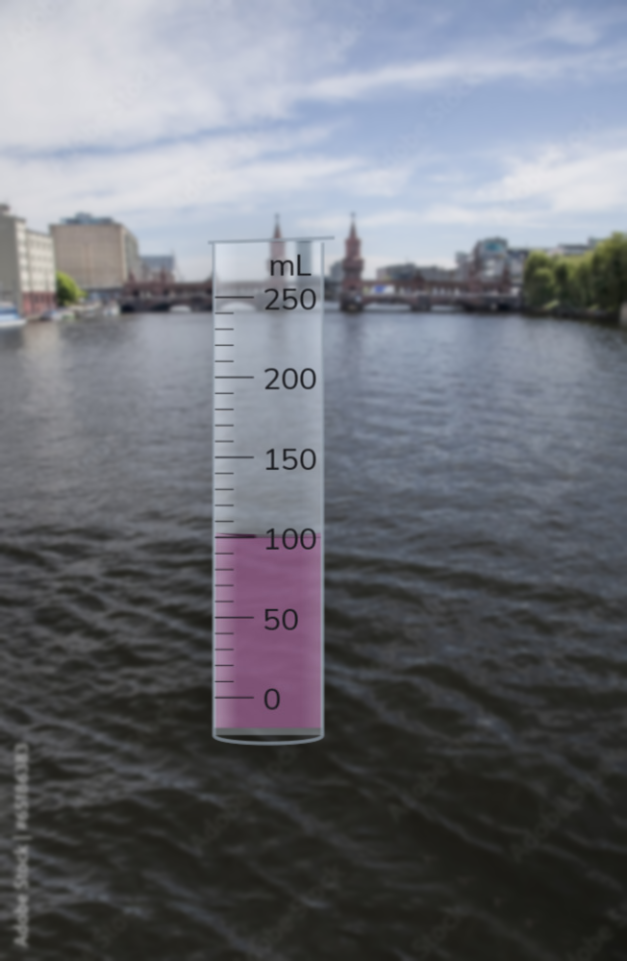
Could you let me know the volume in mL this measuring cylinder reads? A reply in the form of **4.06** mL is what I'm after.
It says **100** mL
